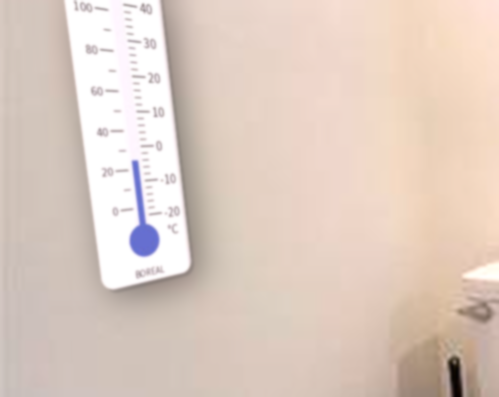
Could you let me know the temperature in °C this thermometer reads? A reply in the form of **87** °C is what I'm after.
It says **-4** °C
